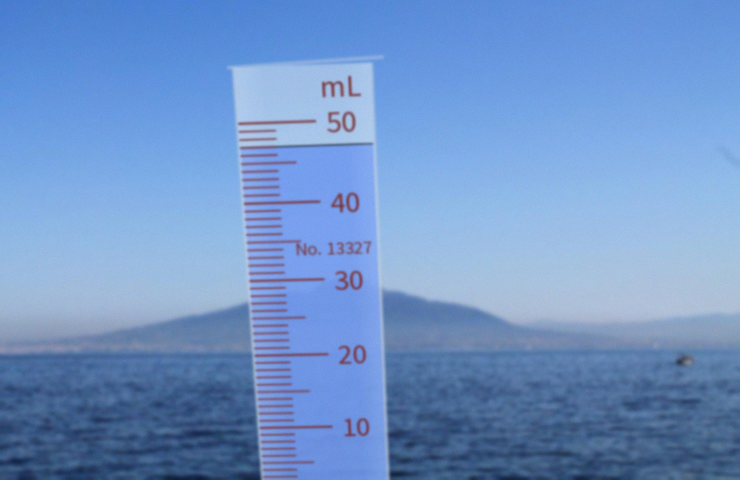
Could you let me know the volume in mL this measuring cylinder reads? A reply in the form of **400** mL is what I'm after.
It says **47** mL
